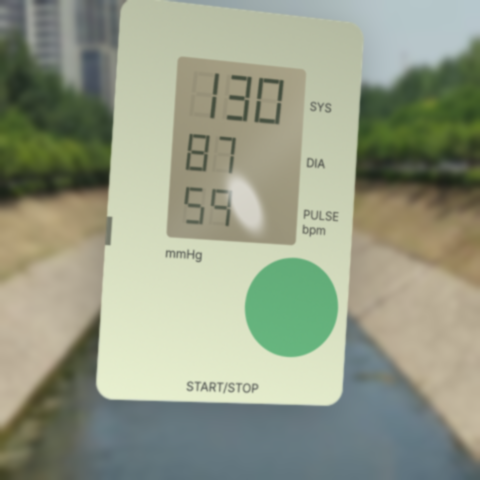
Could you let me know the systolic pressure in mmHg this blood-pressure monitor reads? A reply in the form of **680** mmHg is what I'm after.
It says **130** mmHg
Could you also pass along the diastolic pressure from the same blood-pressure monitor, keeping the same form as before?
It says **87** mmHg
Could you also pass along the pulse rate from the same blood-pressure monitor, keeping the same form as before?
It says **59** bpm
